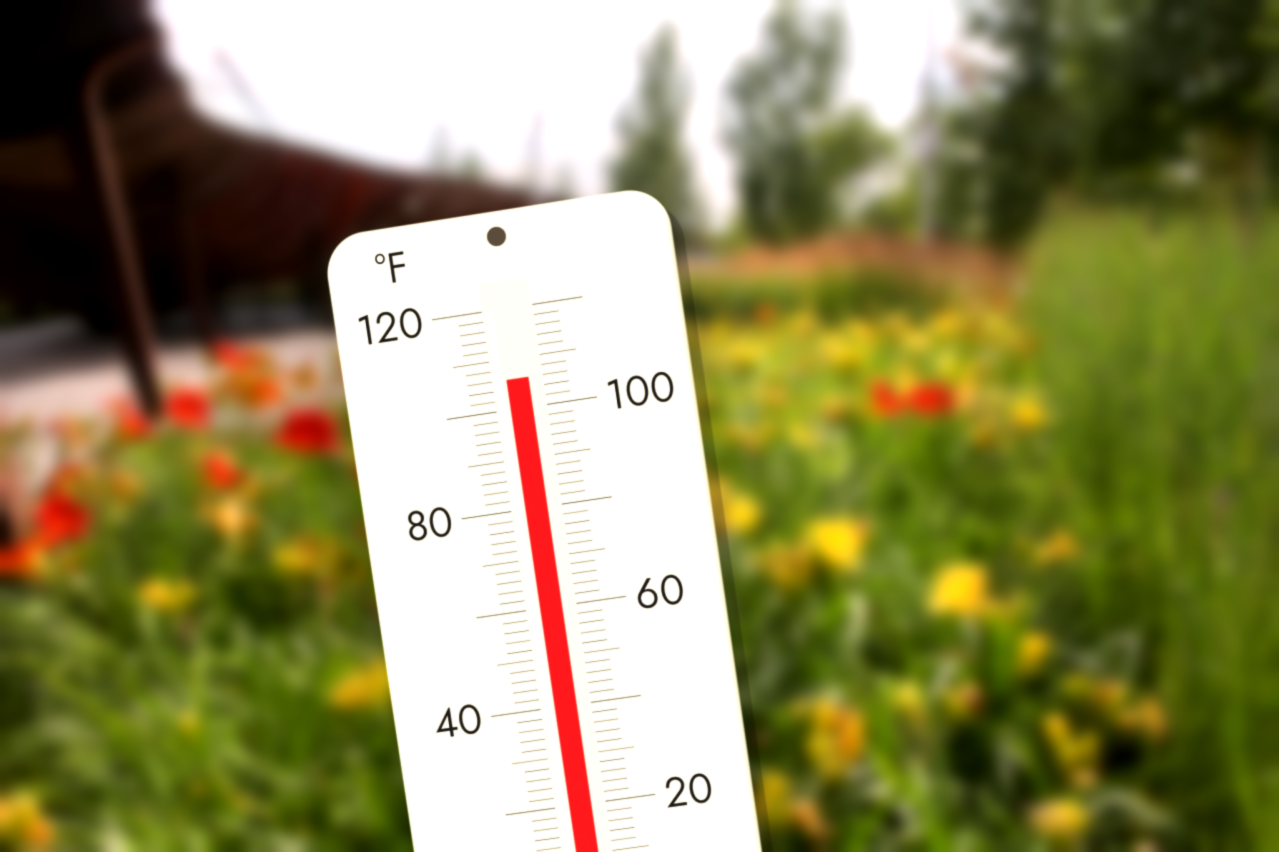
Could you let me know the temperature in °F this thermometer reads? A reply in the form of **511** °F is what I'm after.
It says **106** °F
